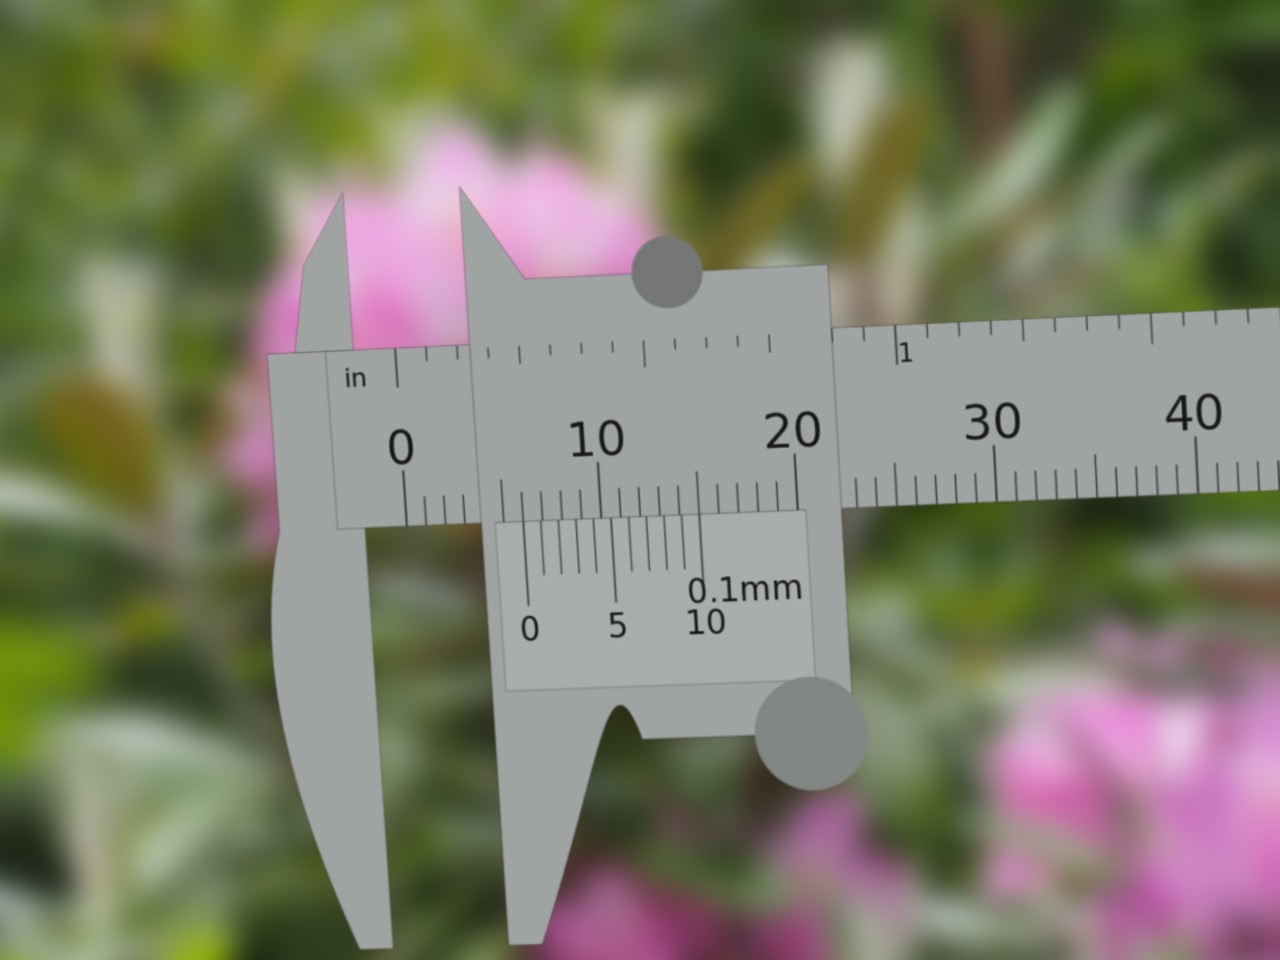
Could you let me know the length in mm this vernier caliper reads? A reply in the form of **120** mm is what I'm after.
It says **6.0** mm
